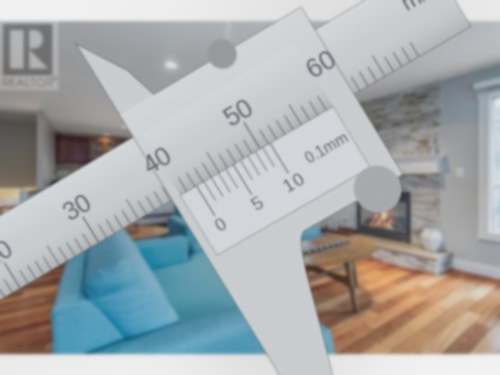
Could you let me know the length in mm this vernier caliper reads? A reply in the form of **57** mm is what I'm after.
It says **42.2** mm
